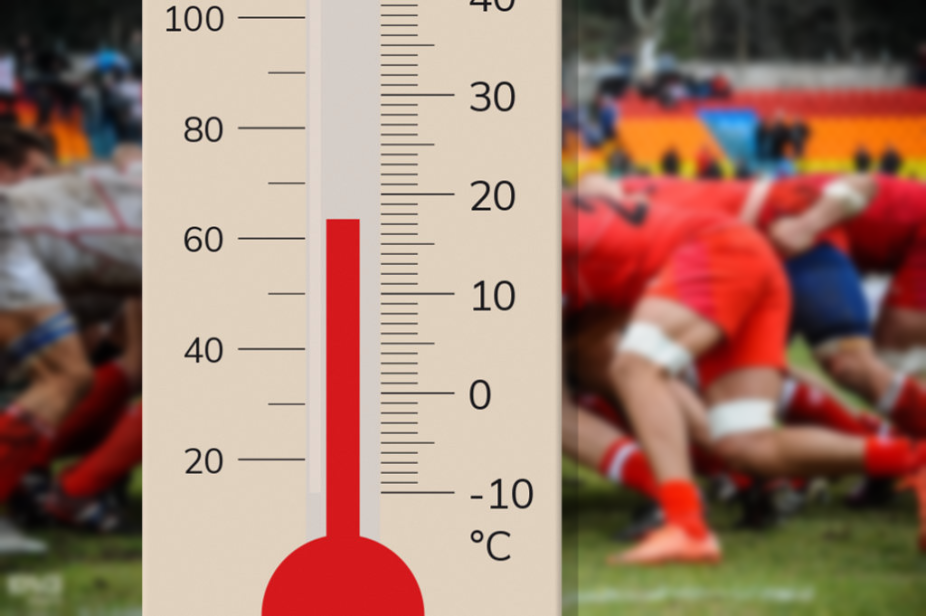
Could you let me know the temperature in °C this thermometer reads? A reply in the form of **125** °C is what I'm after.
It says **17.5** °C
